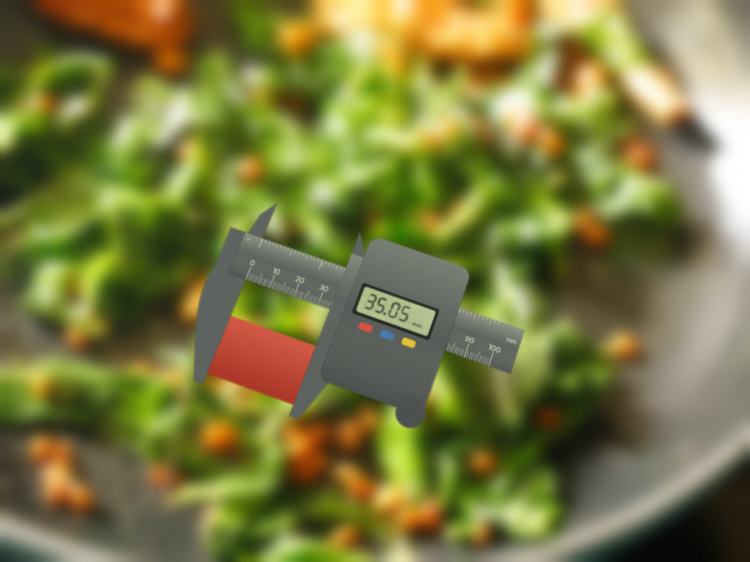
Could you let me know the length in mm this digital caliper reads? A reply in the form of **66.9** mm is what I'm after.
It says **35.05** mm
